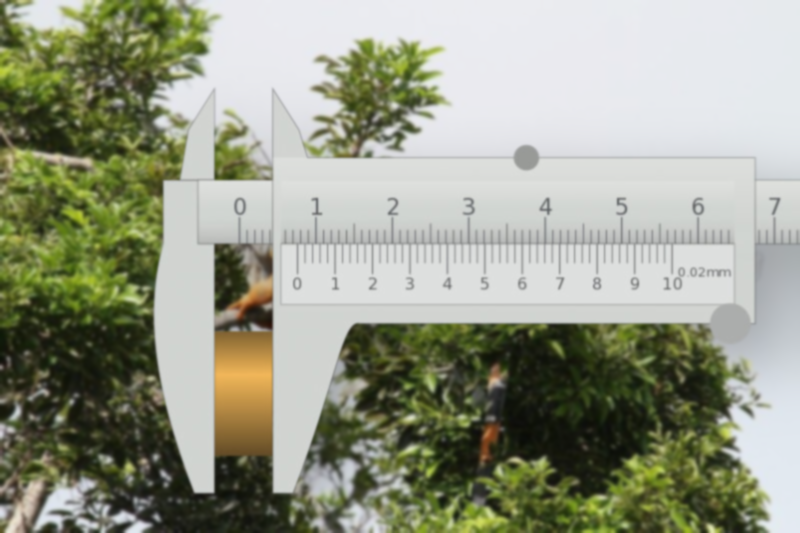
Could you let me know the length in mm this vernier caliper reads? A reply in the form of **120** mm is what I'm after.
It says **7.6** mm
